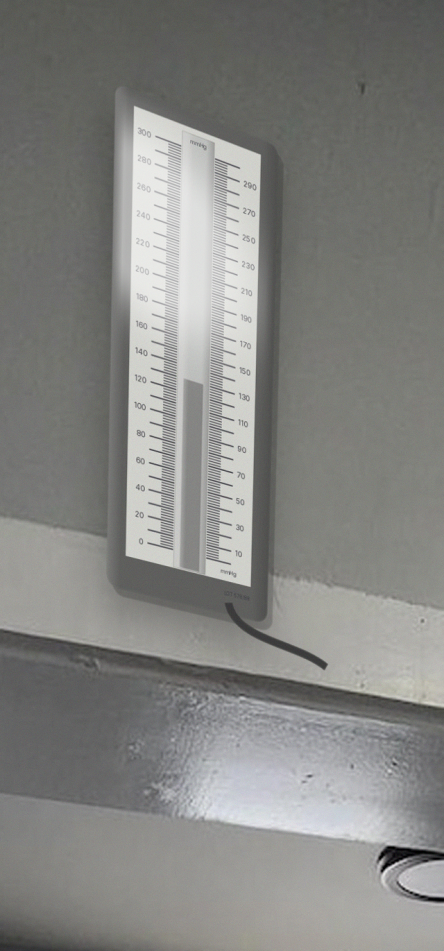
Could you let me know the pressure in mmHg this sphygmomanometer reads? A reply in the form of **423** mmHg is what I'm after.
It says **130** mmHg
